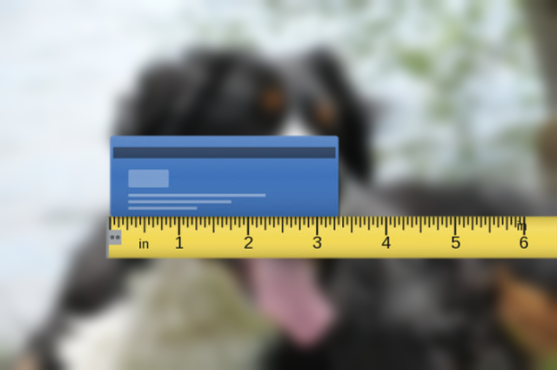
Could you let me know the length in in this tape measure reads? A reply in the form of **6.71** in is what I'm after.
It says **3.3125** in
